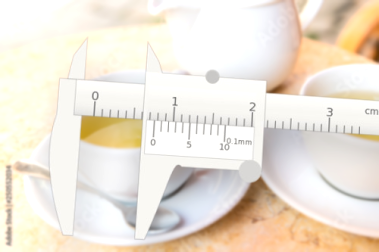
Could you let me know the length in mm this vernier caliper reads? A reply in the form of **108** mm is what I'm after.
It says **7.6** mm
